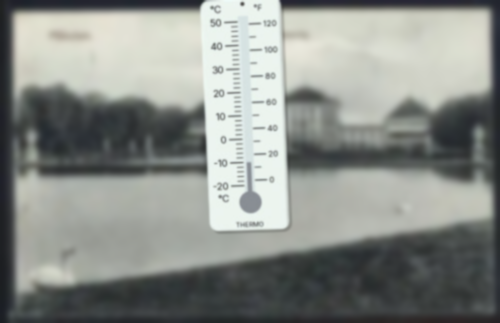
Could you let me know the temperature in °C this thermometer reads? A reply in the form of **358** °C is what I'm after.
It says **-10** °C
